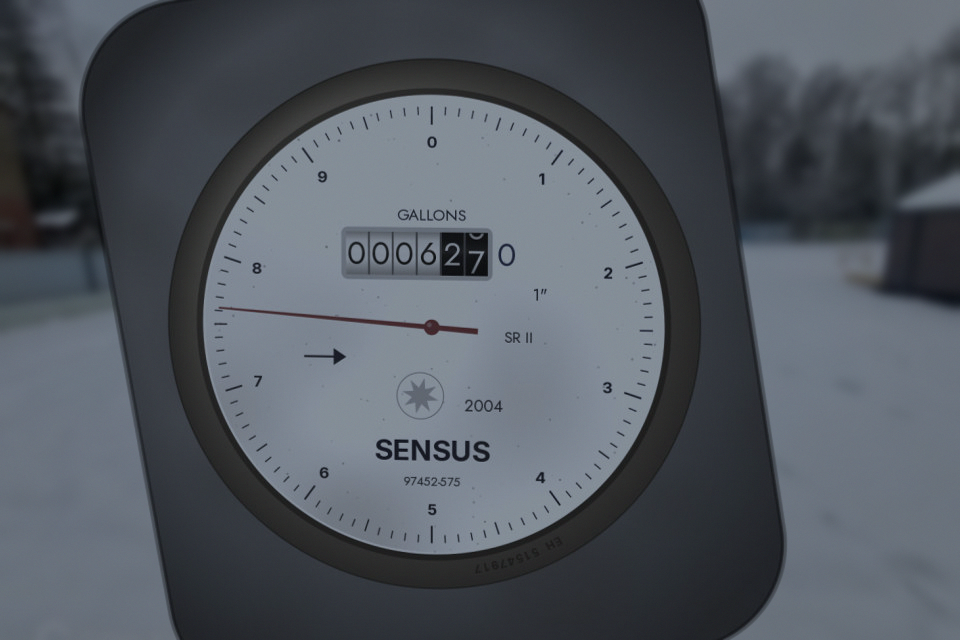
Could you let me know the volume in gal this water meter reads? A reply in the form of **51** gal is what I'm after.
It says **6267.6** gal
